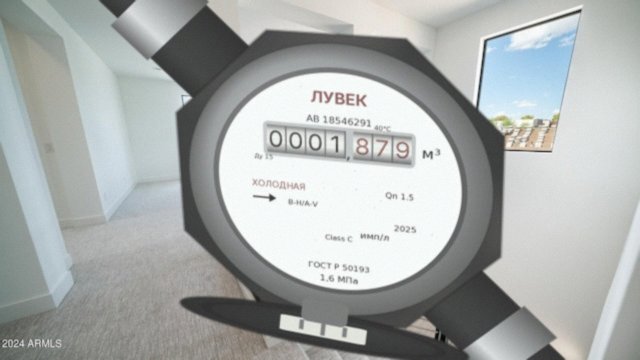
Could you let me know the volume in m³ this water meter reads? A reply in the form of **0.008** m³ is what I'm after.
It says **1.879** m³
